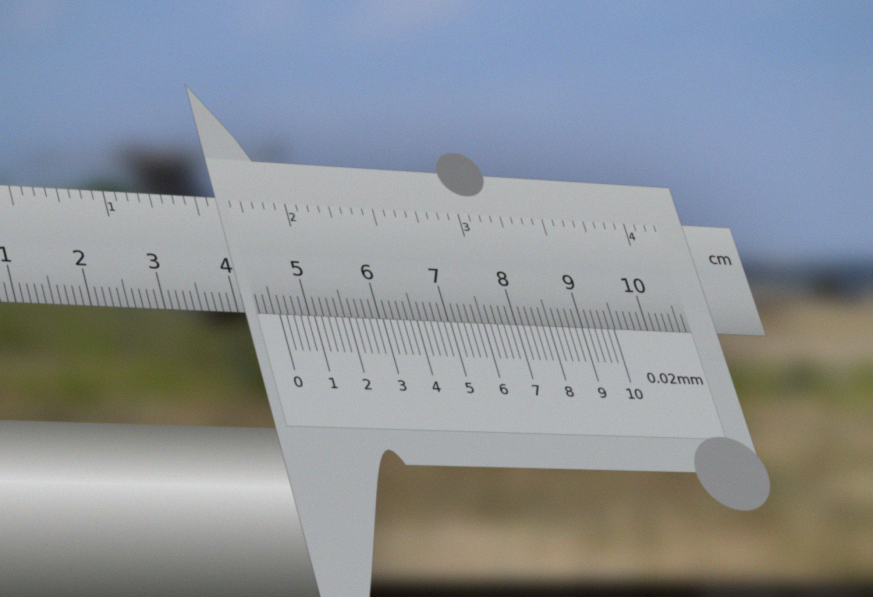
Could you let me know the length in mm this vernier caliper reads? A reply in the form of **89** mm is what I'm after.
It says **45.8** mm
